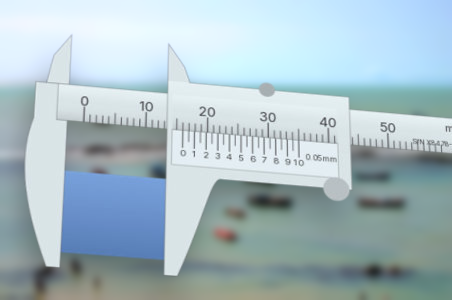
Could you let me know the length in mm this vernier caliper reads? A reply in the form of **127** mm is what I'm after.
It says **16.0** mm
